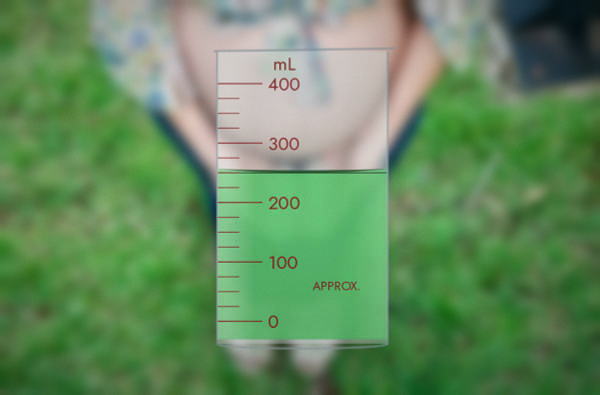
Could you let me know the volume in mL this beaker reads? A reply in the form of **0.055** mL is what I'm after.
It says **250** mL
